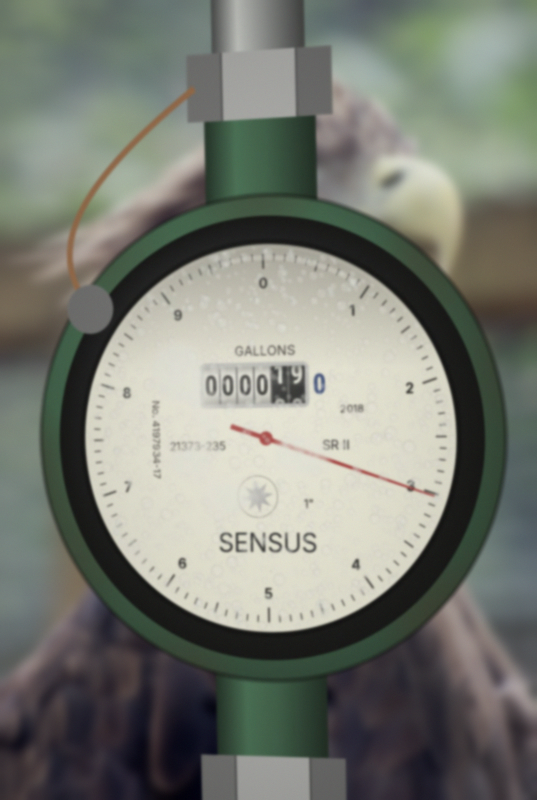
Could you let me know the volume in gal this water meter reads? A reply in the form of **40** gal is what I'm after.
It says **193.0** gal
